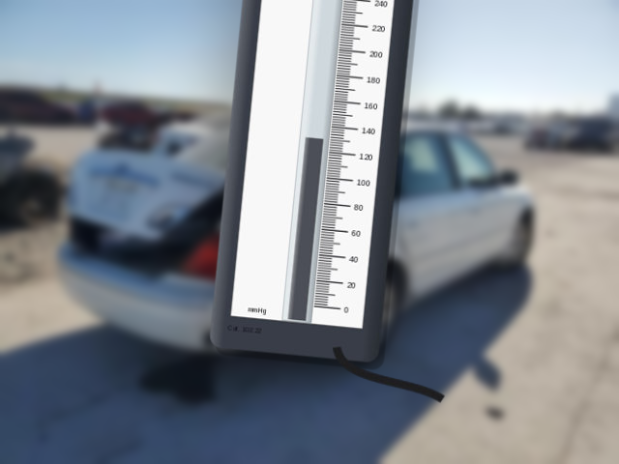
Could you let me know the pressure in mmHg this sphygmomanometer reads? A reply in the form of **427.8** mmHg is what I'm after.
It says **130** mmHg
